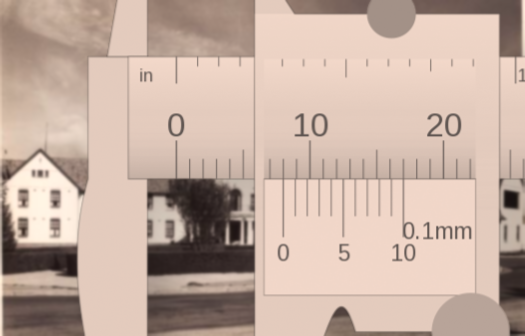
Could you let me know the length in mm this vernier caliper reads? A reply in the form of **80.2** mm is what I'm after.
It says **8.0** mm
